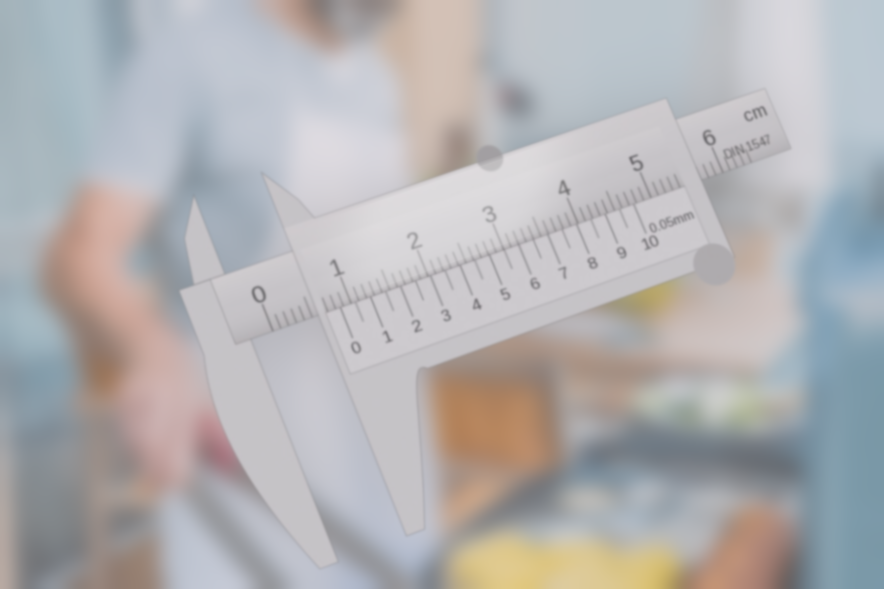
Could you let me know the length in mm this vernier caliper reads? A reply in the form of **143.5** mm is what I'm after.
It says **8.6** mm
